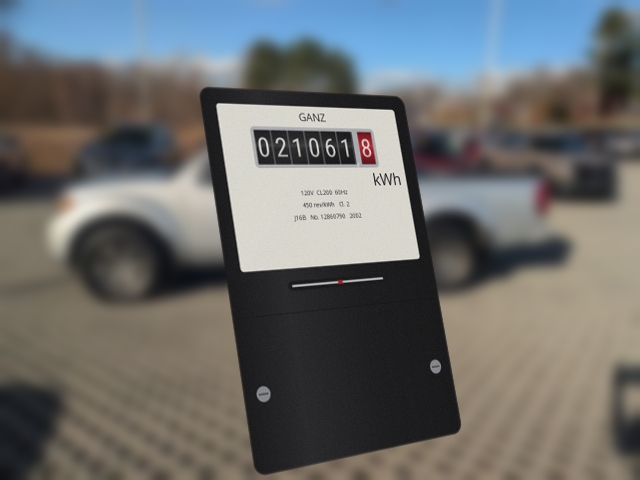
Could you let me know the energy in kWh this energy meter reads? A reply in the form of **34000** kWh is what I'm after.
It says **21061.8** kWh
